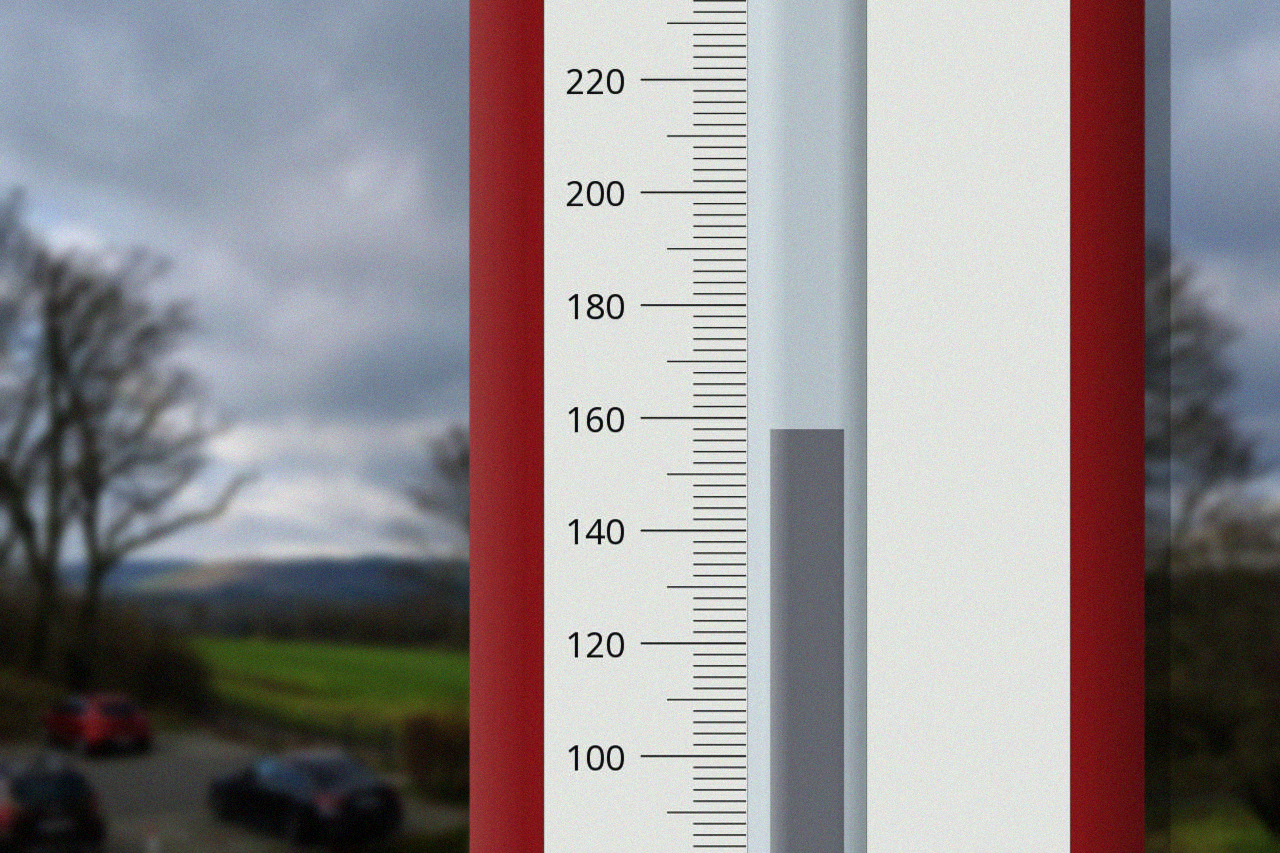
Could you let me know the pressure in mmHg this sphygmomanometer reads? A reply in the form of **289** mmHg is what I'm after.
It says **158** mmHg
